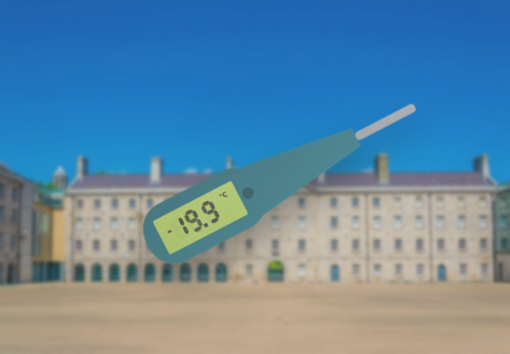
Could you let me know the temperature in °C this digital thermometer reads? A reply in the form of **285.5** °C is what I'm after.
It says **-19.9** °C
